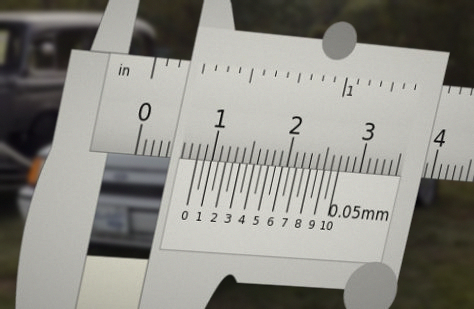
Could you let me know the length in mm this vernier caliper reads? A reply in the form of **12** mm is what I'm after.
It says **8.0** mm
